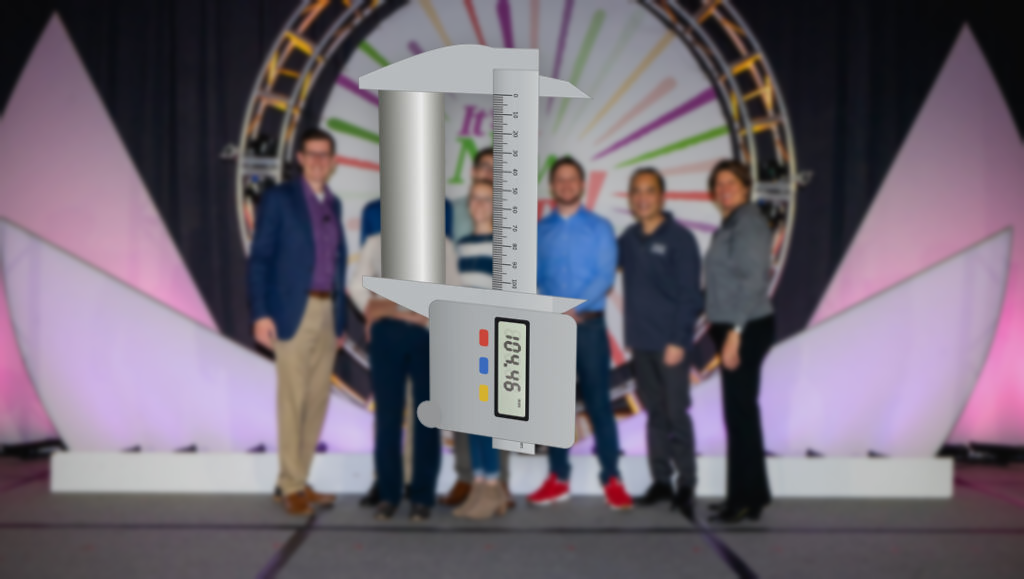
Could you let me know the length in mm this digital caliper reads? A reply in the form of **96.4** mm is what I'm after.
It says **104.46** mm
